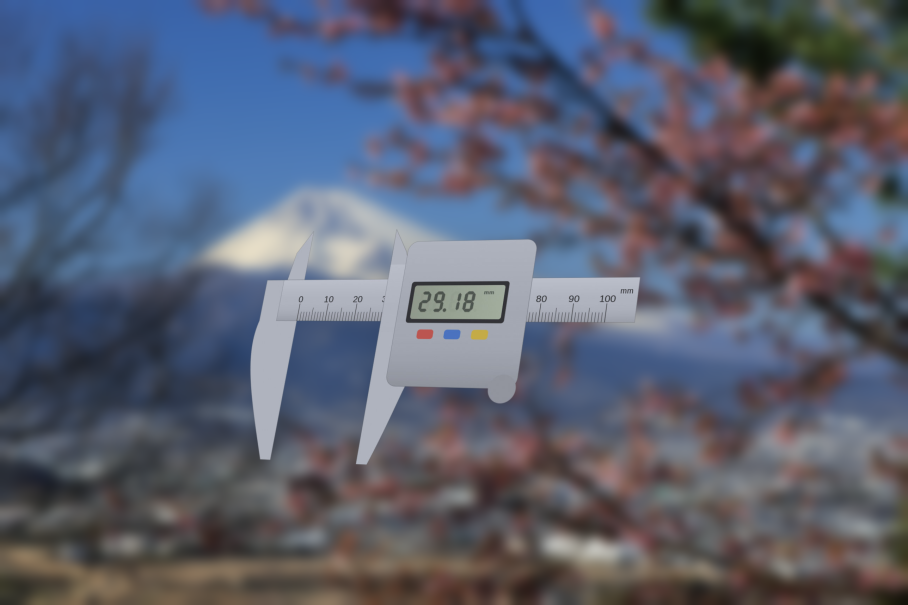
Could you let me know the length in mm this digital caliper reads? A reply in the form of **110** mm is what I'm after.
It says **29.18** mm
